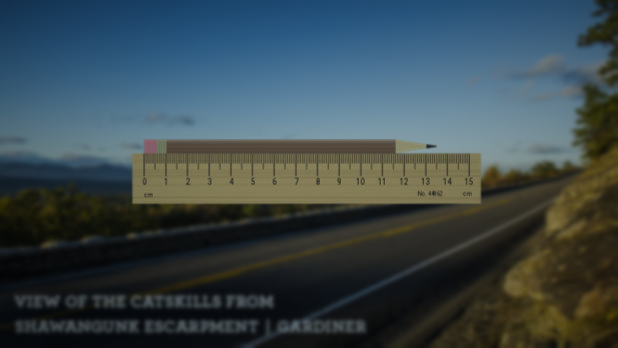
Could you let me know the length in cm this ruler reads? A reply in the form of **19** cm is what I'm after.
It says **13.5** cm
